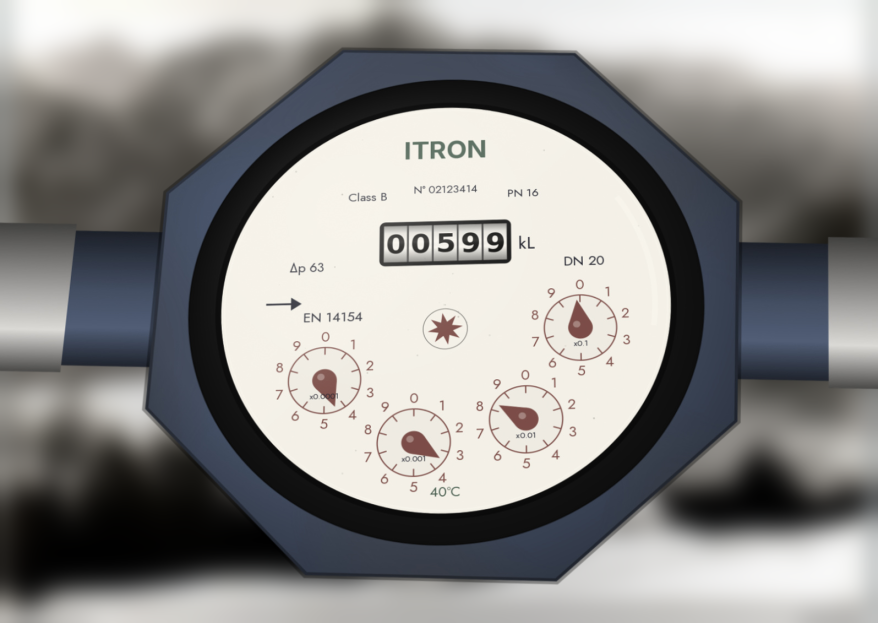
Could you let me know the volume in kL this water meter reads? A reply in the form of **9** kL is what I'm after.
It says **598.9834** kL
